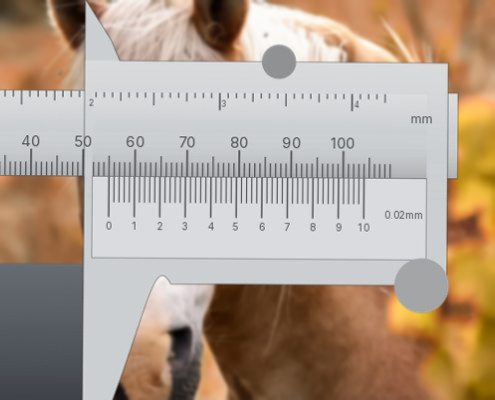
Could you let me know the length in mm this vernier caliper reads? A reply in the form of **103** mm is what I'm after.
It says **55.0** mm
